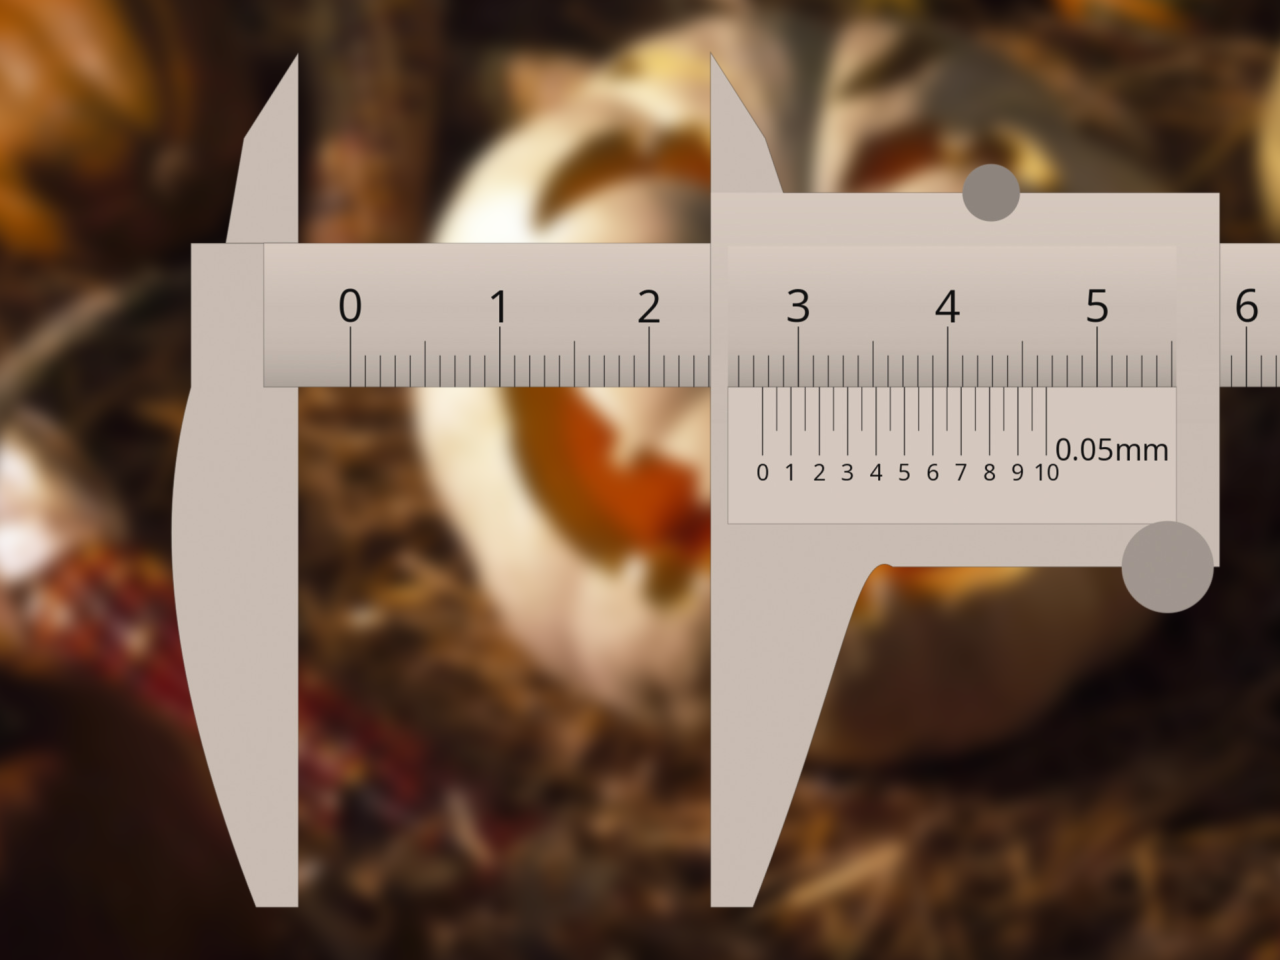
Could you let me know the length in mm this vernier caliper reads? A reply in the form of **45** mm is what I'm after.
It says **27.6** mm
